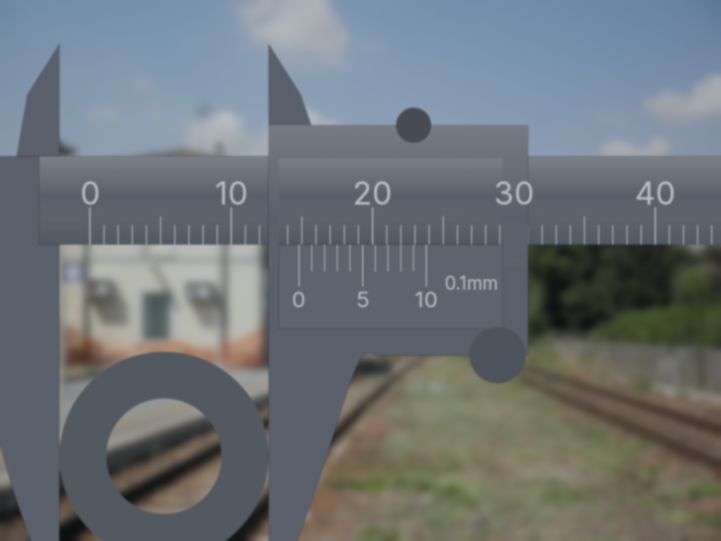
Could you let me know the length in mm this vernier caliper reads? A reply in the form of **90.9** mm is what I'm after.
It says **14.8** mm
